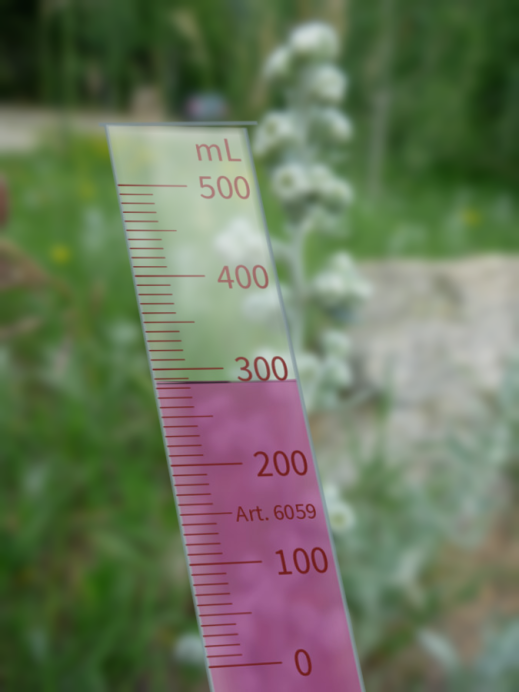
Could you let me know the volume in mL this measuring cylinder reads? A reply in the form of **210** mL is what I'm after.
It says **285** mL
